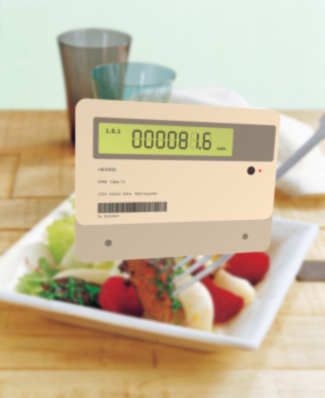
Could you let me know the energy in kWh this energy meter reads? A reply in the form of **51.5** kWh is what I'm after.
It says **81.6** kWh
